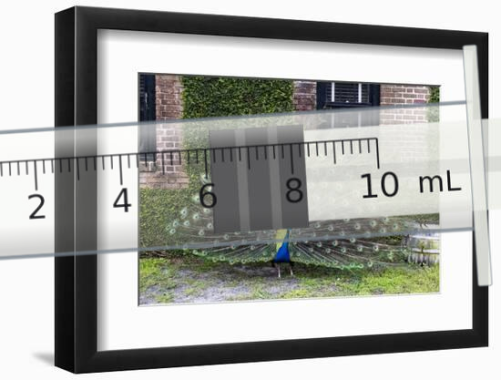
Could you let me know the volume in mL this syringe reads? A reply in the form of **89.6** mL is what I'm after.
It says **6.1** mL
